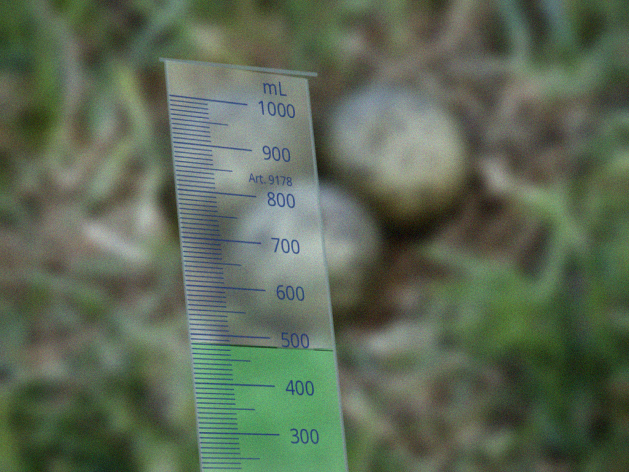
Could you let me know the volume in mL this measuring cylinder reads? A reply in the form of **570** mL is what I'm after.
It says **480** mL
